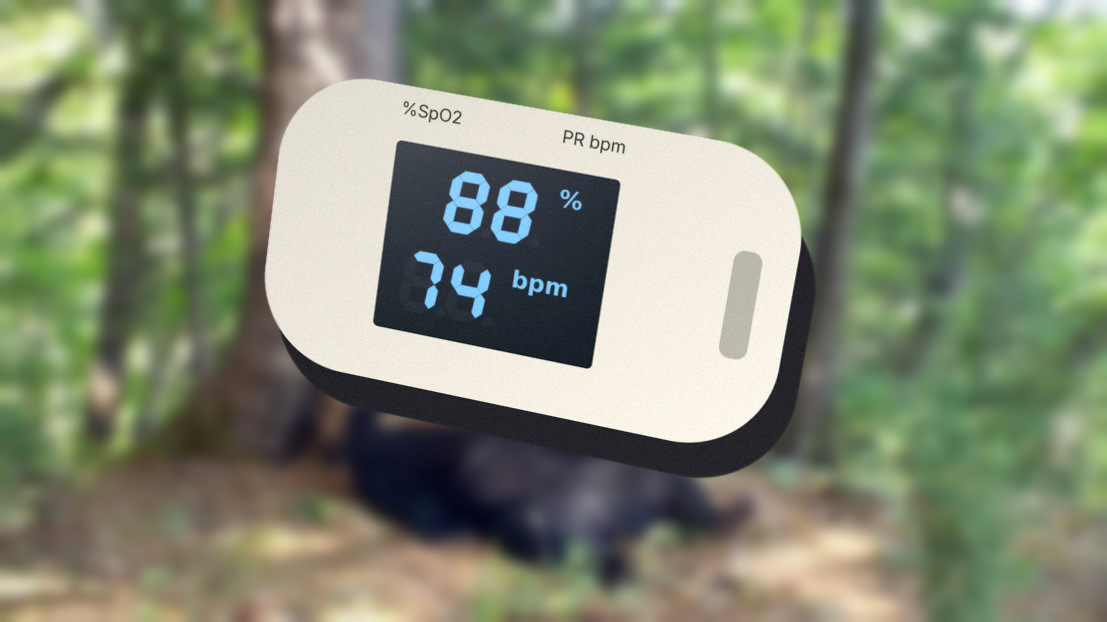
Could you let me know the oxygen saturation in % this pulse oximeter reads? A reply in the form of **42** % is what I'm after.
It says **88** %
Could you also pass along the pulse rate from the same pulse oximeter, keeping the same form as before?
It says **74** bpm
